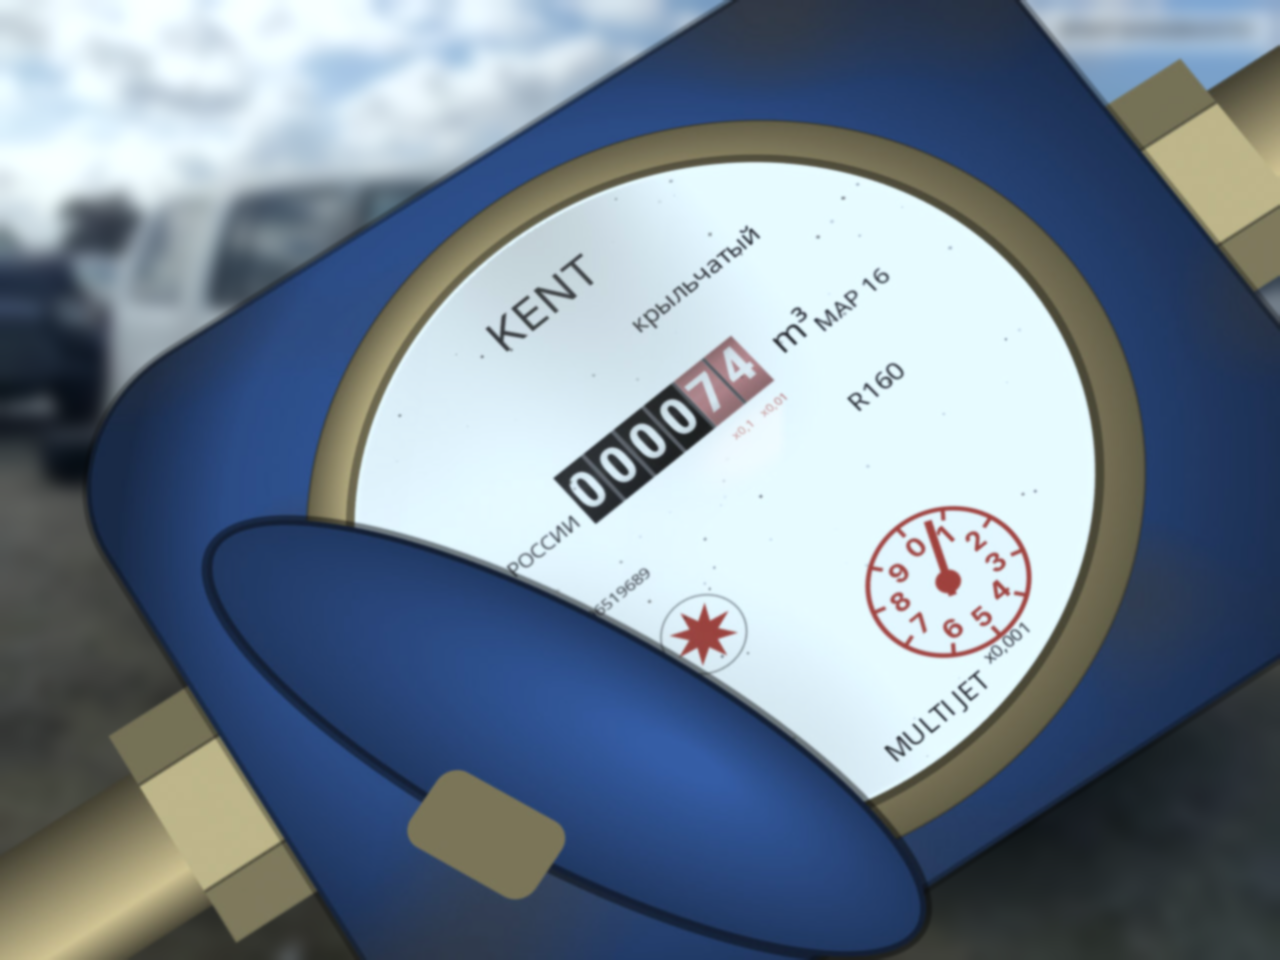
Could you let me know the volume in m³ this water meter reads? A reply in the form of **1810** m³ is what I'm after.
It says **0.740** m³
